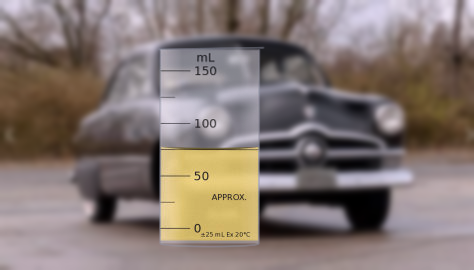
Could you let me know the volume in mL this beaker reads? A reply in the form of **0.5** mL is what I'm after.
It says **75** mL
